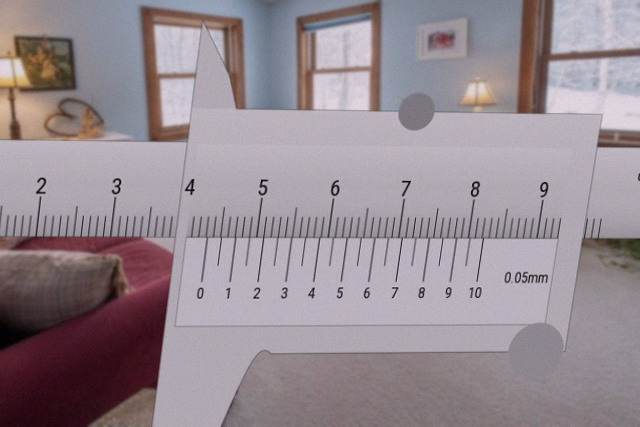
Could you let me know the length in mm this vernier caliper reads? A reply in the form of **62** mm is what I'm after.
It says **43.2** mm
